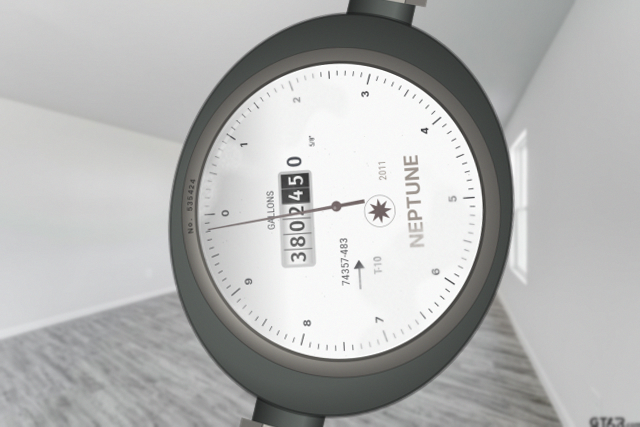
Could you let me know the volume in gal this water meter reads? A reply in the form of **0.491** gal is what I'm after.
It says **3802449.8** gal
